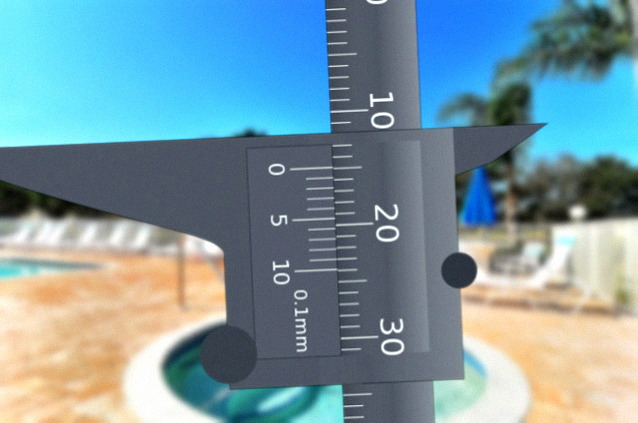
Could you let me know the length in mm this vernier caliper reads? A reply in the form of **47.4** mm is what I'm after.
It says **14.9** mm
